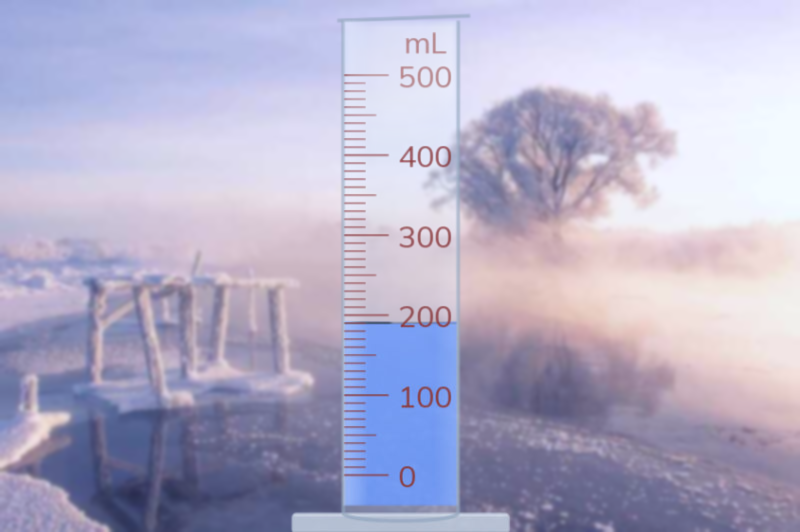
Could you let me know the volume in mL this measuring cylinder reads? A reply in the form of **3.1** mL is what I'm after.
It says **190** mL
